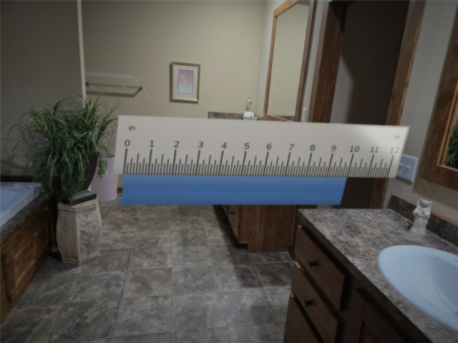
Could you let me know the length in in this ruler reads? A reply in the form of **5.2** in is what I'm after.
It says **10** in
